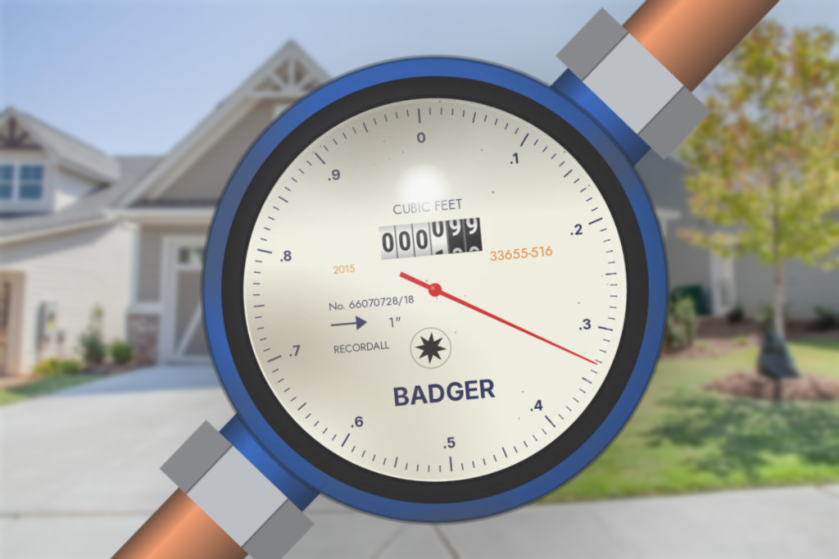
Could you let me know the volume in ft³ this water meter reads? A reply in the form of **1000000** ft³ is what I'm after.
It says **99.33** ft³
